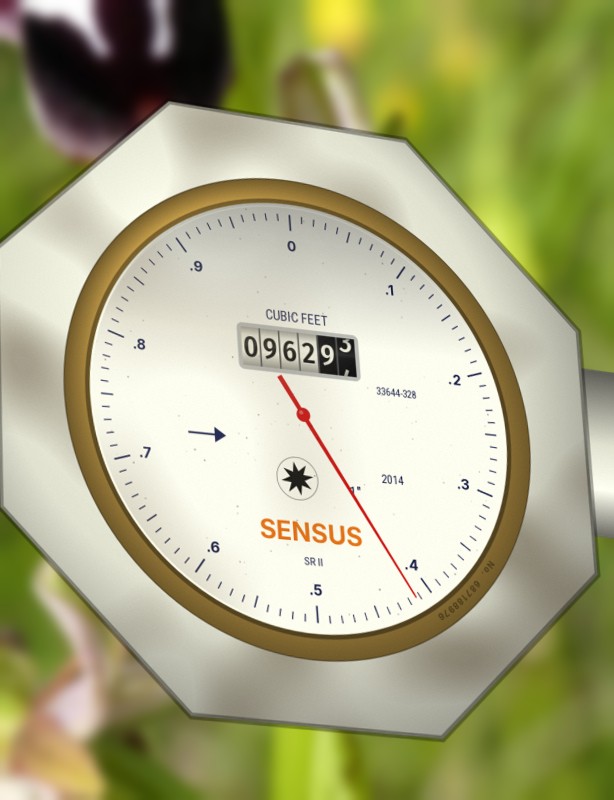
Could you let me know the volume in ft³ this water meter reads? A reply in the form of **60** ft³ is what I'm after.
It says **96293.41** ft³
